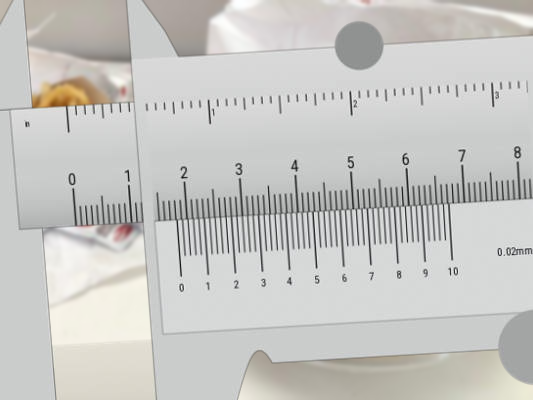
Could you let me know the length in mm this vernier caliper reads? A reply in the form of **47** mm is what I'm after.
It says **18.2** mm
